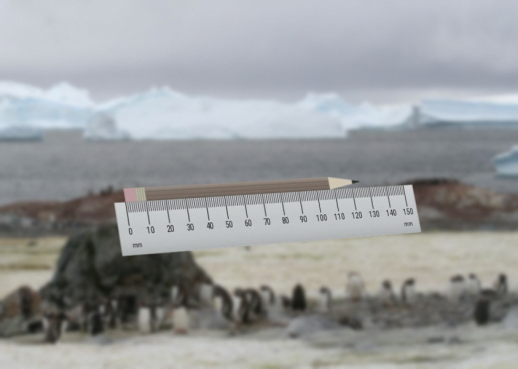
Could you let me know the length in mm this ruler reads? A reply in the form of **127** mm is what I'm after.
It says **125** mm
